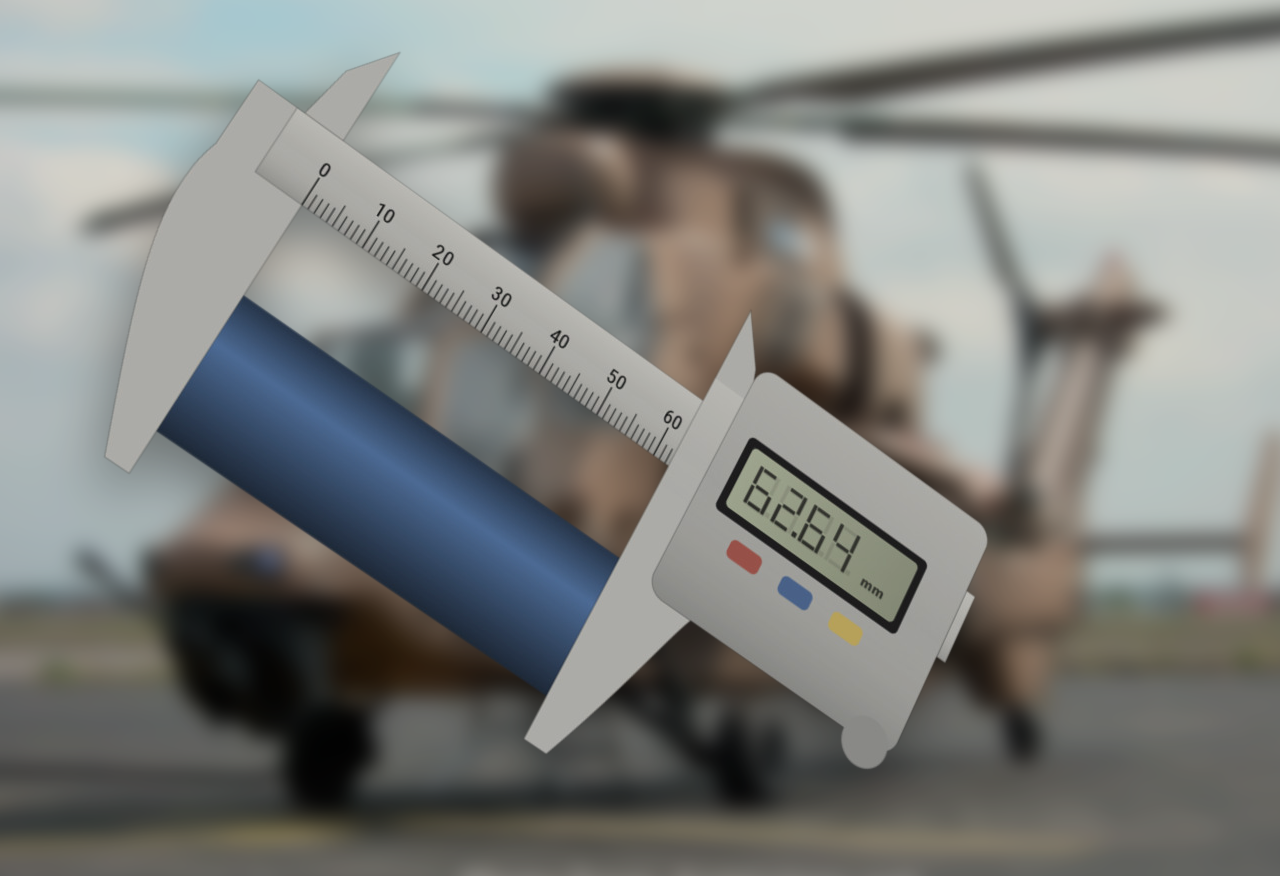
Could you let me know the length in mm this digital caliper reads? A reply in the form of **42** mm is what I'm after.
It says **62.64** mm
